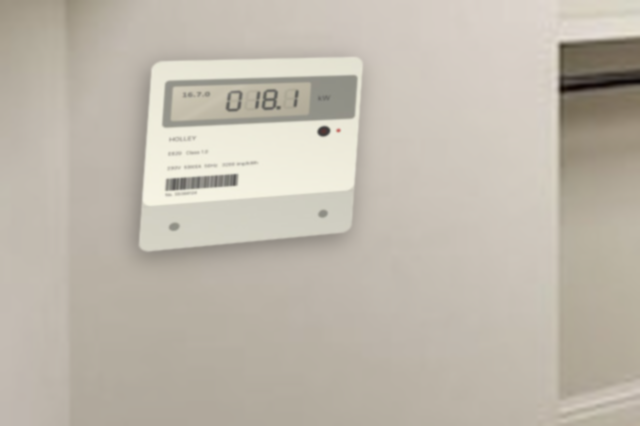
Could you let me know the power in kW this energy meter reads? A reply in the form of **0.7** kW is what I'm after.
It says **18.1** kW
